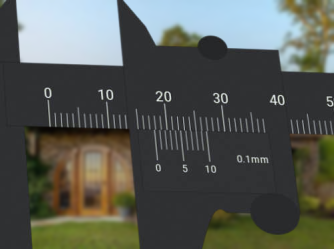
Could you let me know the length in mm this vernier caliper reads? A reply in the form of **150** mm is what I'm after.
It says **17.8** mm
